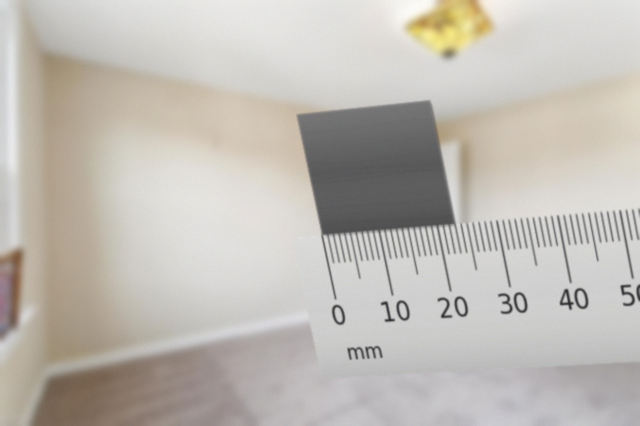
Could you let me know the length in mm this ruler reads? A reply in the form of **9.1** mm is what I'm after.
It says **23** mm
